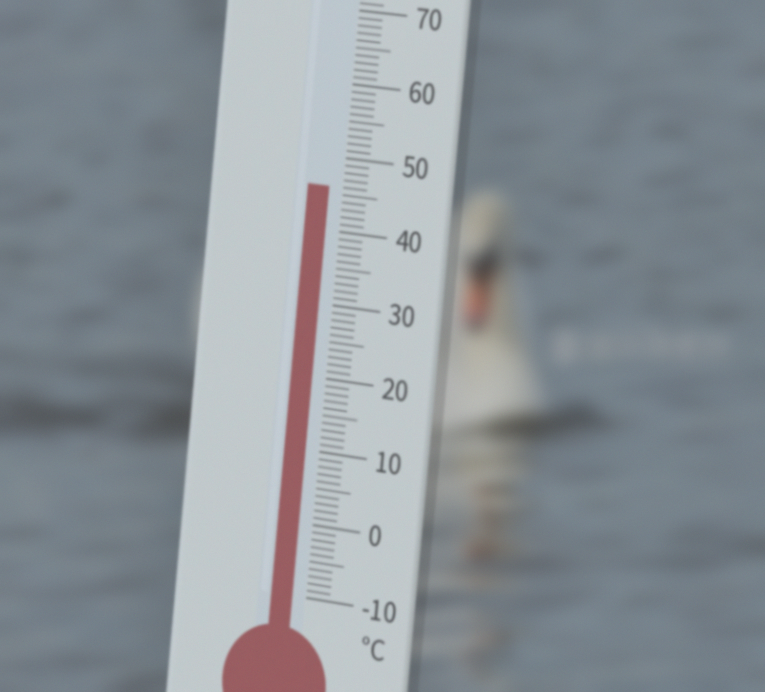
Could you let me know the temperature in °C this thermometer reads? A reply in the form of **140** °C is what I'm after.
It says **46** °C
